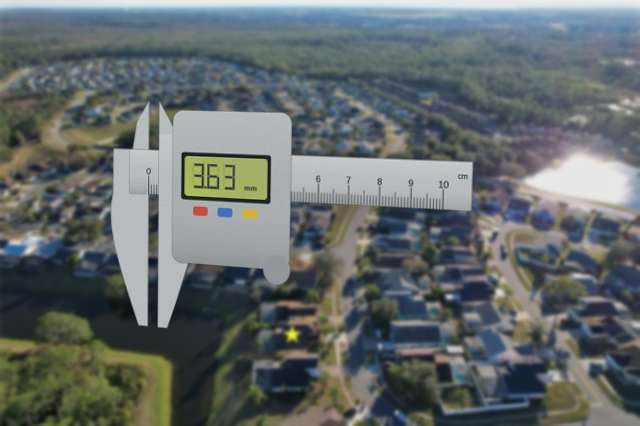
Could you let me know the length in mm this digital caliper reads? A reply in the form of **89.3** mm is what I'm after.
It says **3.63** mm
